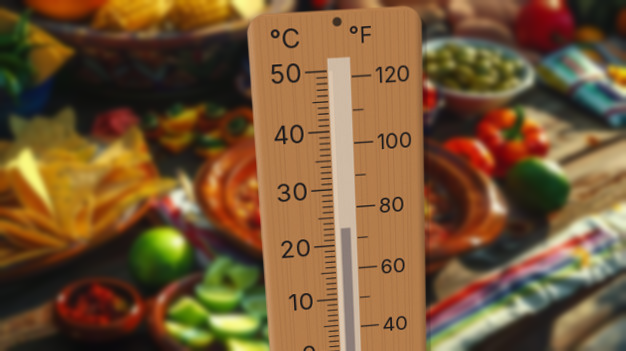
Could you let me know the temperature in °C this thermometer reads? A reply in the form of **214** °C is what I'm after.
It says **23** °C
